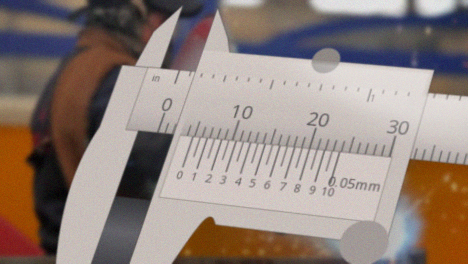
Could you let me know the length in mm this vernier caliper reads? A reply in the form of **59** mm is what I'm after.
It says **4.8** mm
